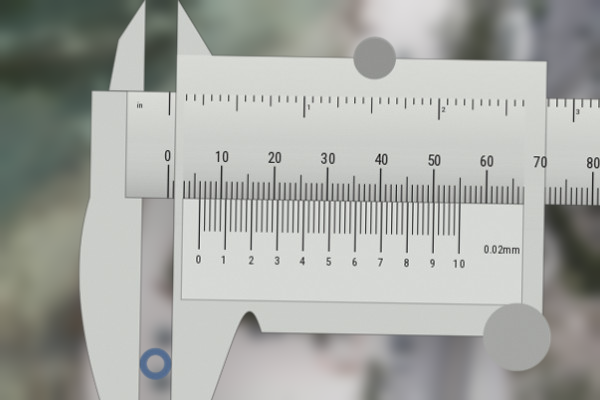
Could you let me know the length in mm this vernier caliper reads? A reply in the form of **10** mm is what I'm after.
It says **6.0** mm
